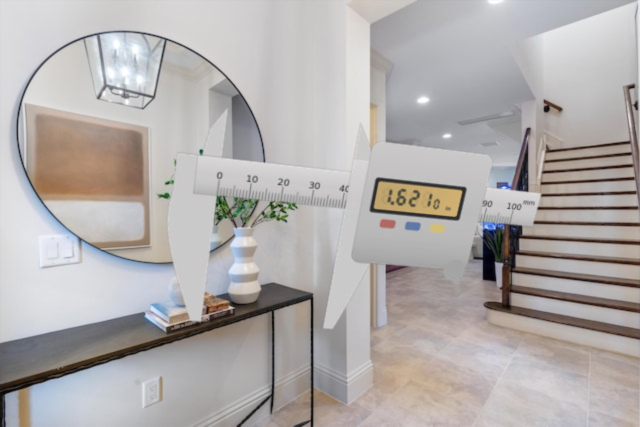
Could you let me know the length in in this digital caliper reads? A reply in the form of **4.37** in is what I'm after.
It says **1.6210** in
